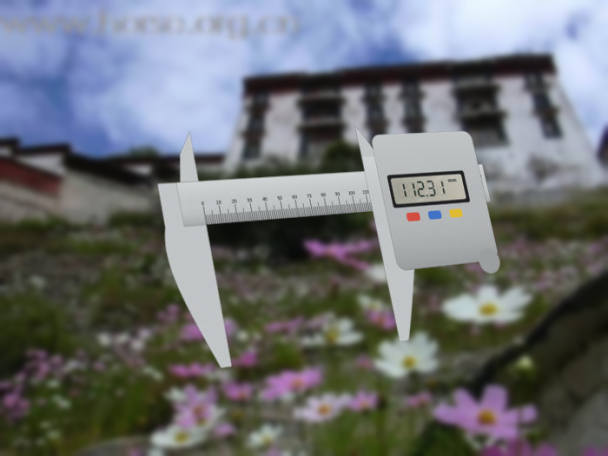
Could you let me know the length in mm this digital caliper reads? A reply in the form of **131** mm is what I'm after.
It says **112.31** mm
